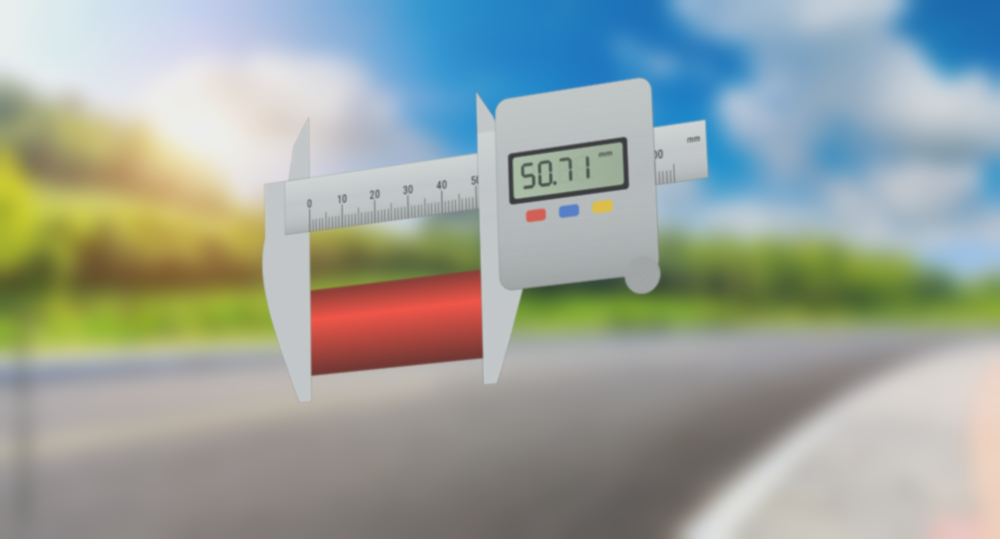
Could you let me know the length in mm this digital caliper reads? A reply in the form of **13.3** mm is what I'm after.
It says **50.71** mm
